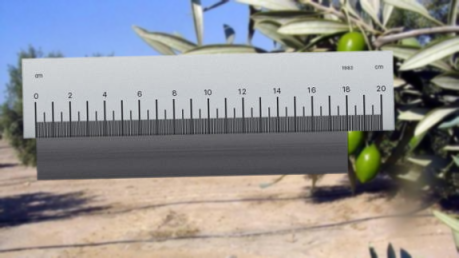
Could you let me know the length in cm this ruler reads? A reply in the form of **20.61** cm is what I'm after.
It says **18** cm
